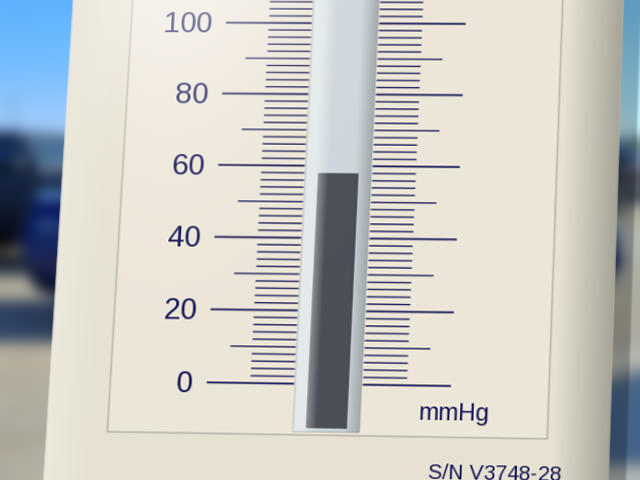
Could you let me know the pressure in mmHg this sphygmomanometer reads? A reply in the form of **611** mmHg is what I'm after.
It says **58** mmHg
